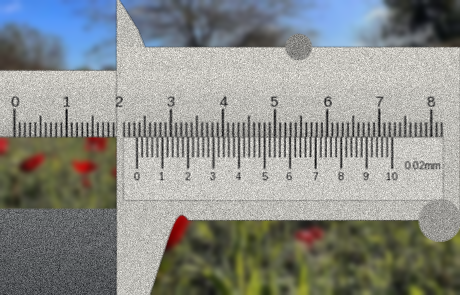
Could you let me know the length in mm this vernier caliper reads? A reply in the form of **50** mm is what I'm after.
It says **23.5** mm
